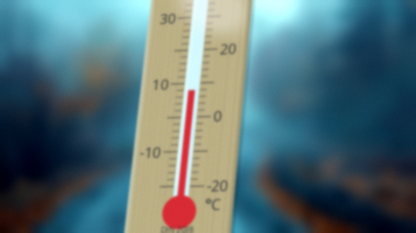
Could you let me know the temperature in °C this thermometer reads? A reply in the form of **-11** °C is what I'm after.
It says **8** °C
